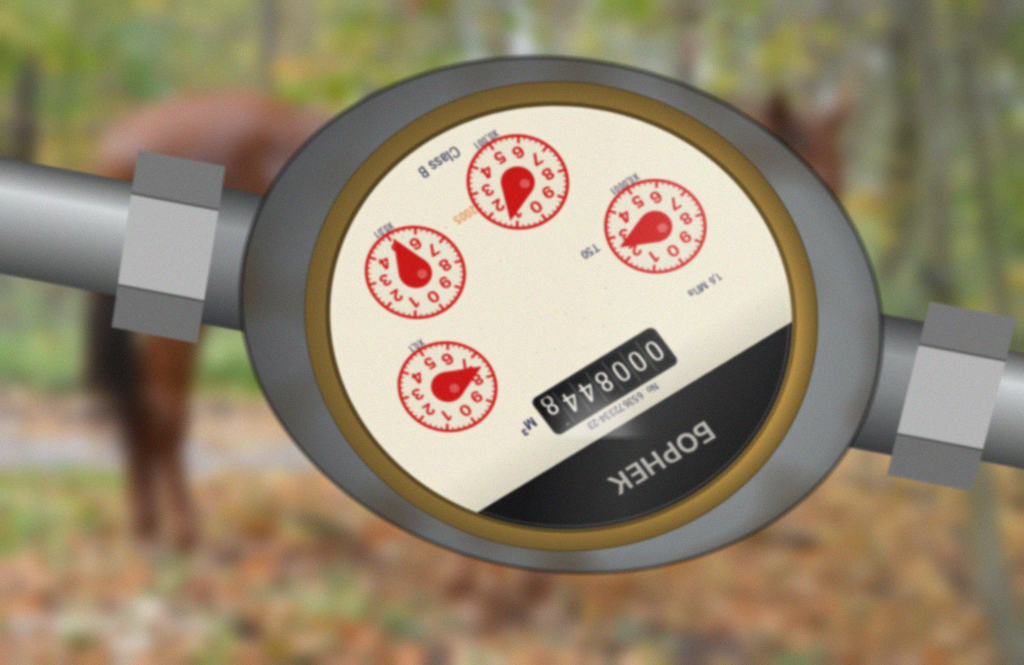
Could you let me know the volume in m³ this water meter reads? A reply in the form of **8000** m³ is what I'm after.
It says **8447.7512** m³
